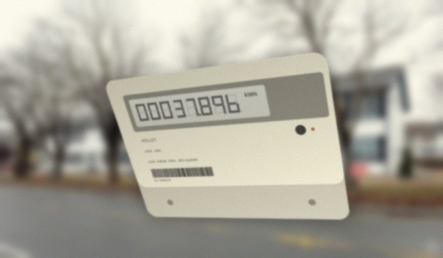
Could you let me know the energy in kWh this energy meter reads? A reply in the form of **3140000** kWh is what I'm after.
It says **37.896** kWh
